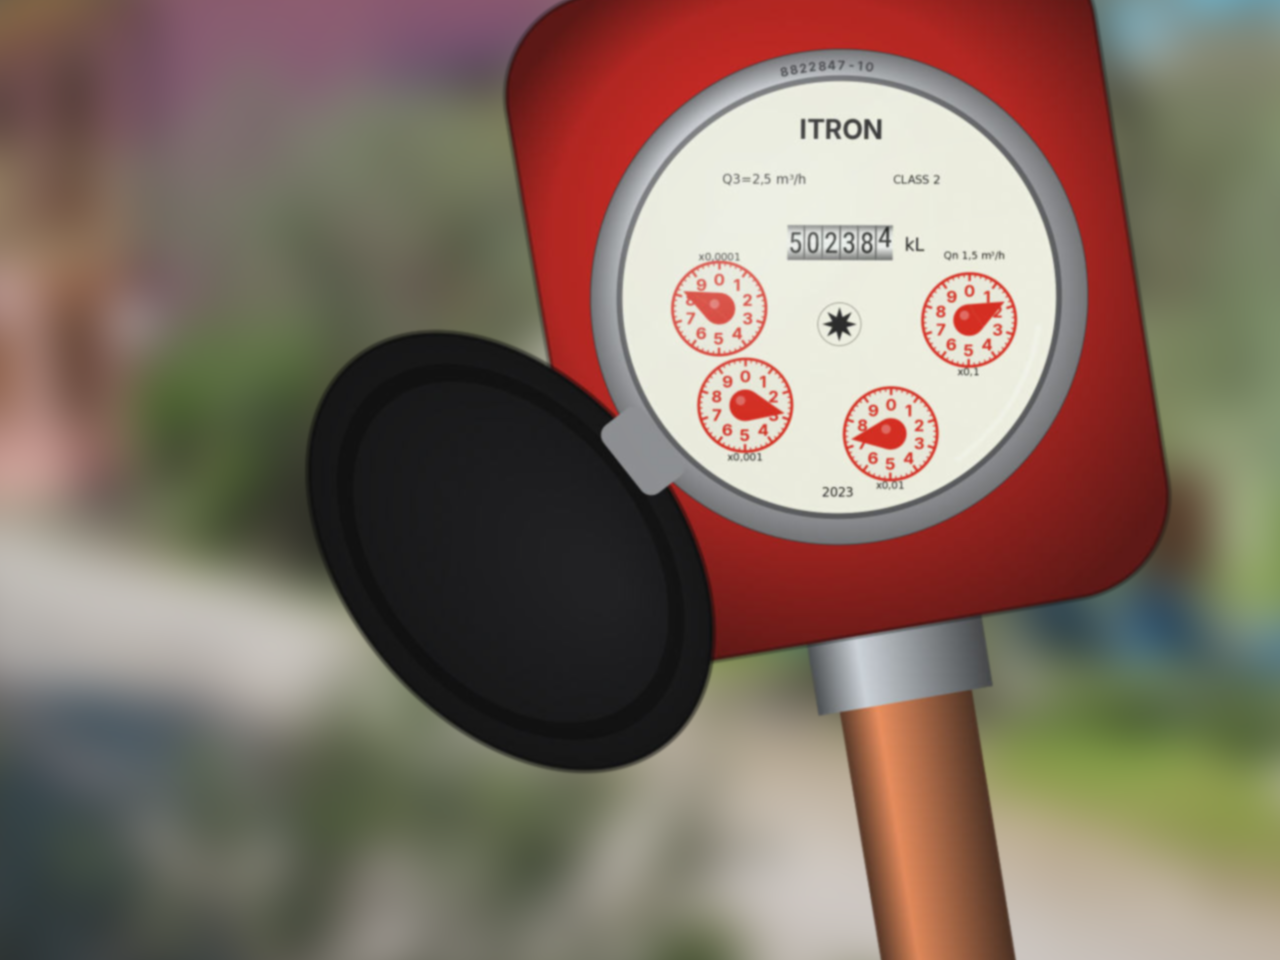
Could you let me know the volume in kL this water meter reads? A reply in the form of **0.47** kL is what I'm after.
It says **502384.1728** kL
